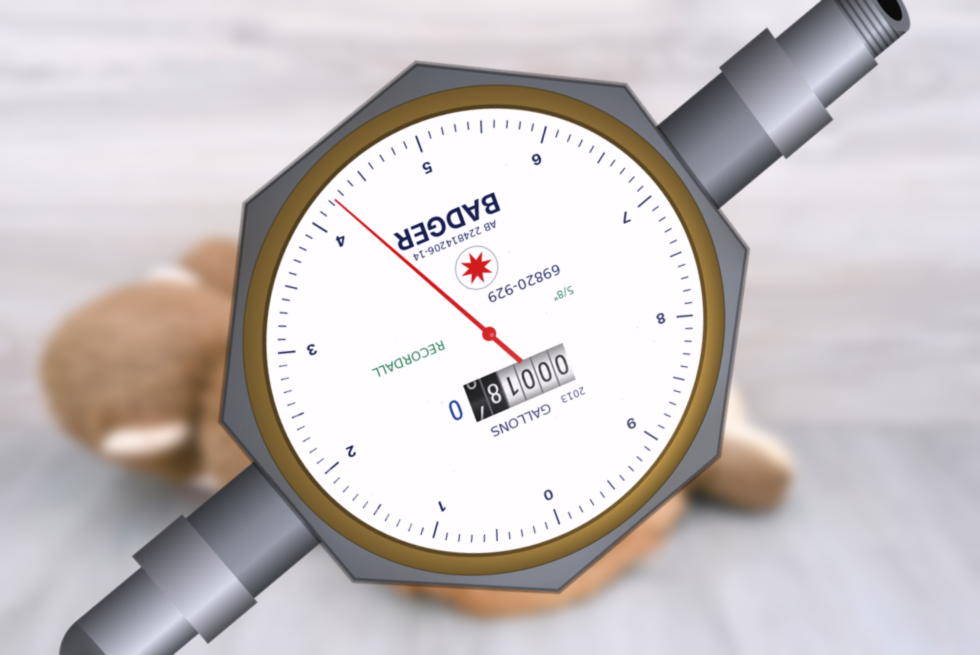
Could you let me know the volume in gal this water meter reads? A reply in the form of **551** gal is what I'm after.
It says **1874.2** gal
